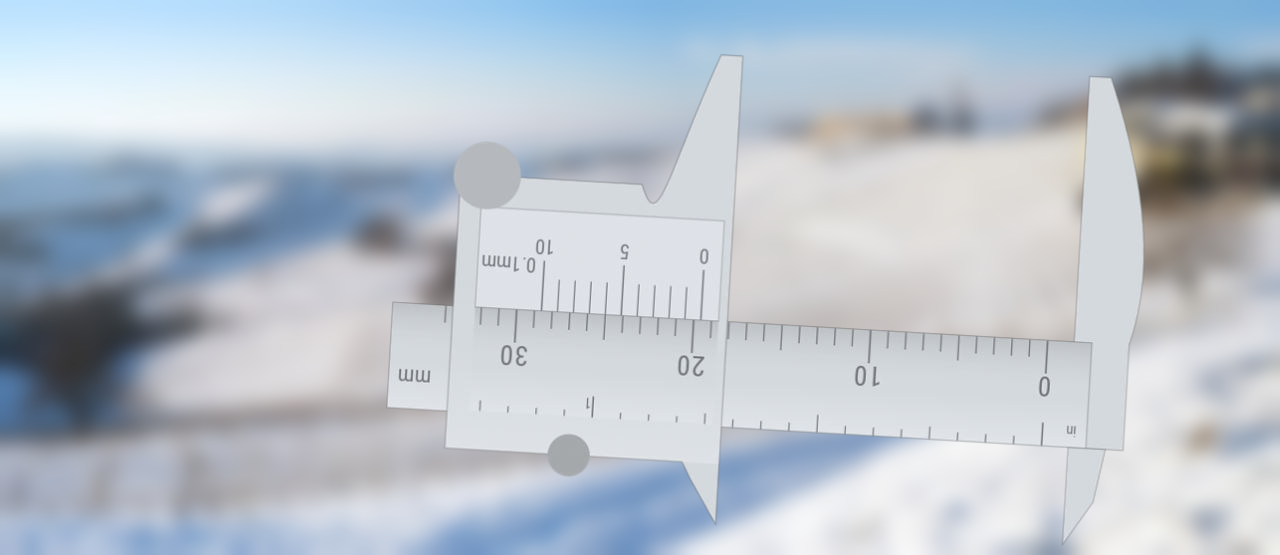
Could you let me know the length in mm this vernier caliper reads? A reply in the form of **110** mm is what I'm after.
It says **19.6** mm
